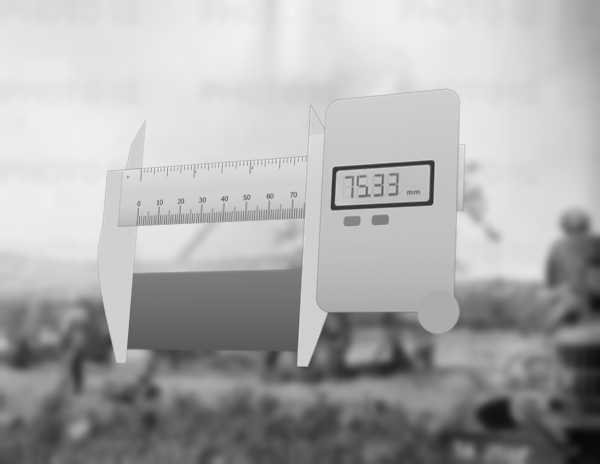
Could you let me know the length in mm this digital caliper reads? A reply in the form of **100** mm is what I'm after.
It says **75.33** mm
